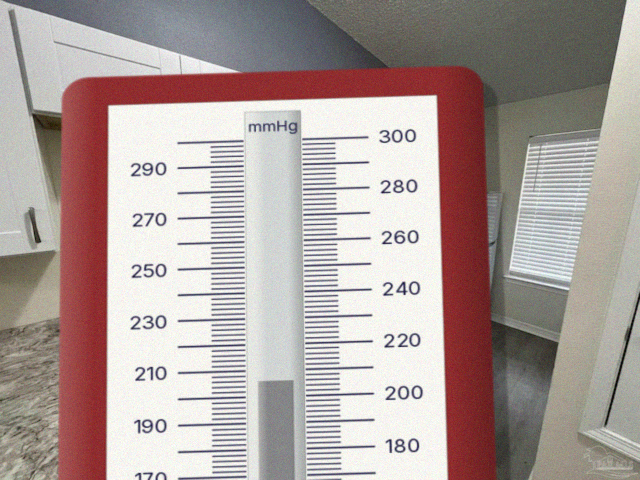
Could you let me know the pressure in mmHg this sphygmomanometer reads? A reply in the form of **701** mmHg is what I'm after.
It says **206** mmHg
